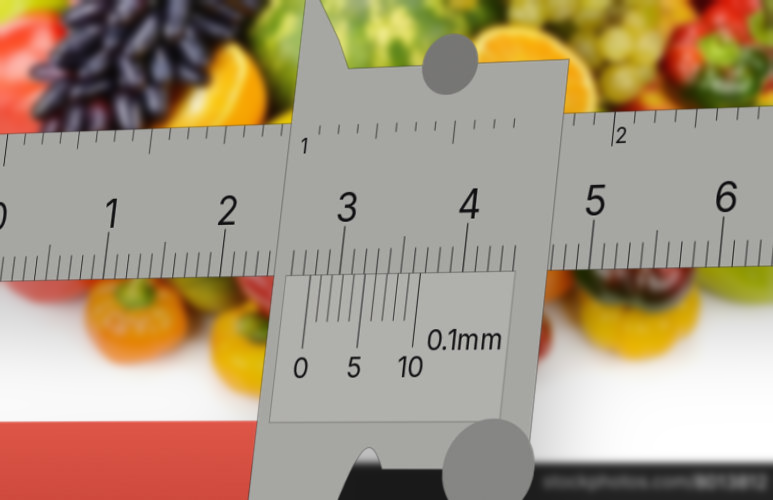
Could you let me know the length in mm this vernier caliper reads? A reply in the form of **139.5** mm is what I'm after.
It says **27.6** mm
